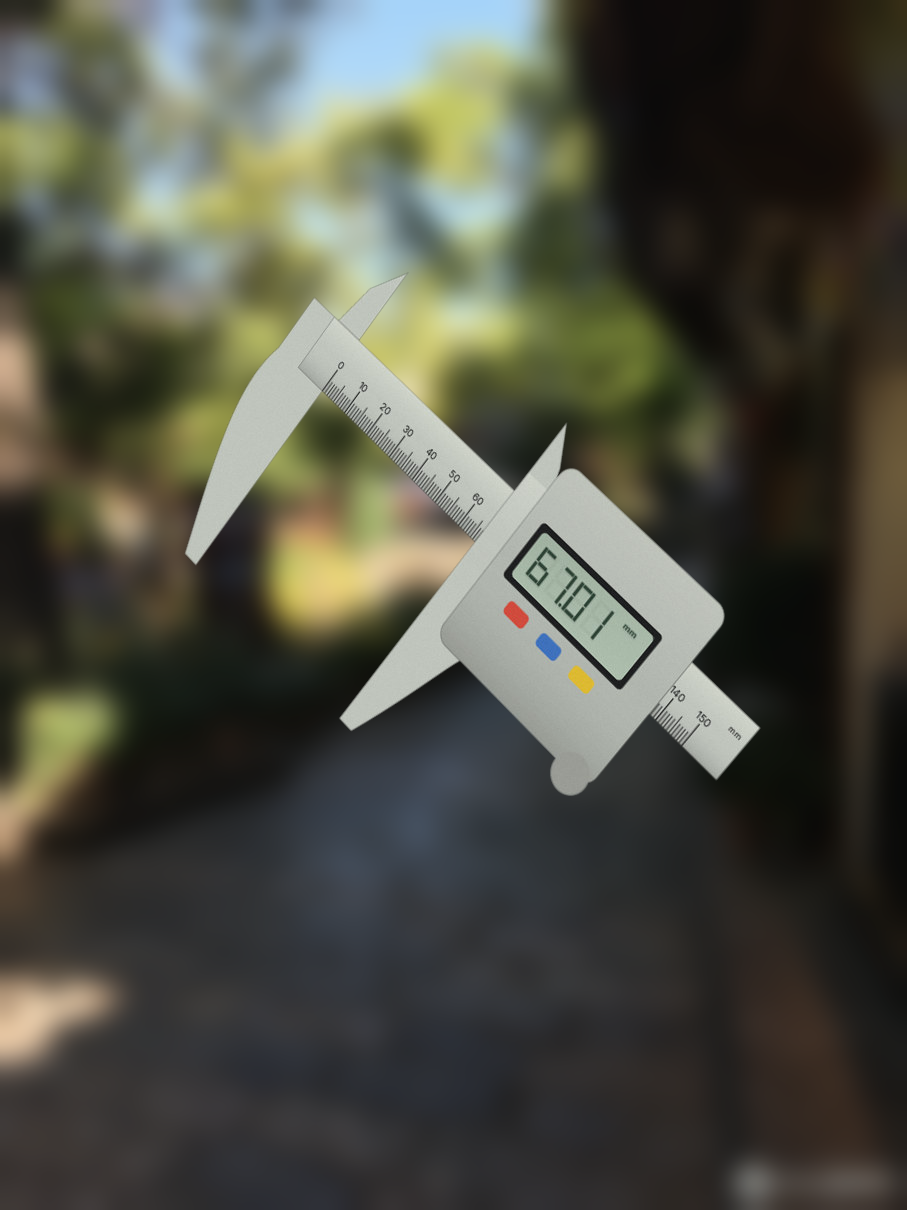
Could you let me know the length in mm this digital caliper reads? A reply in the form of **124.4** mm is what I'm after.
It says **67.01** mm
